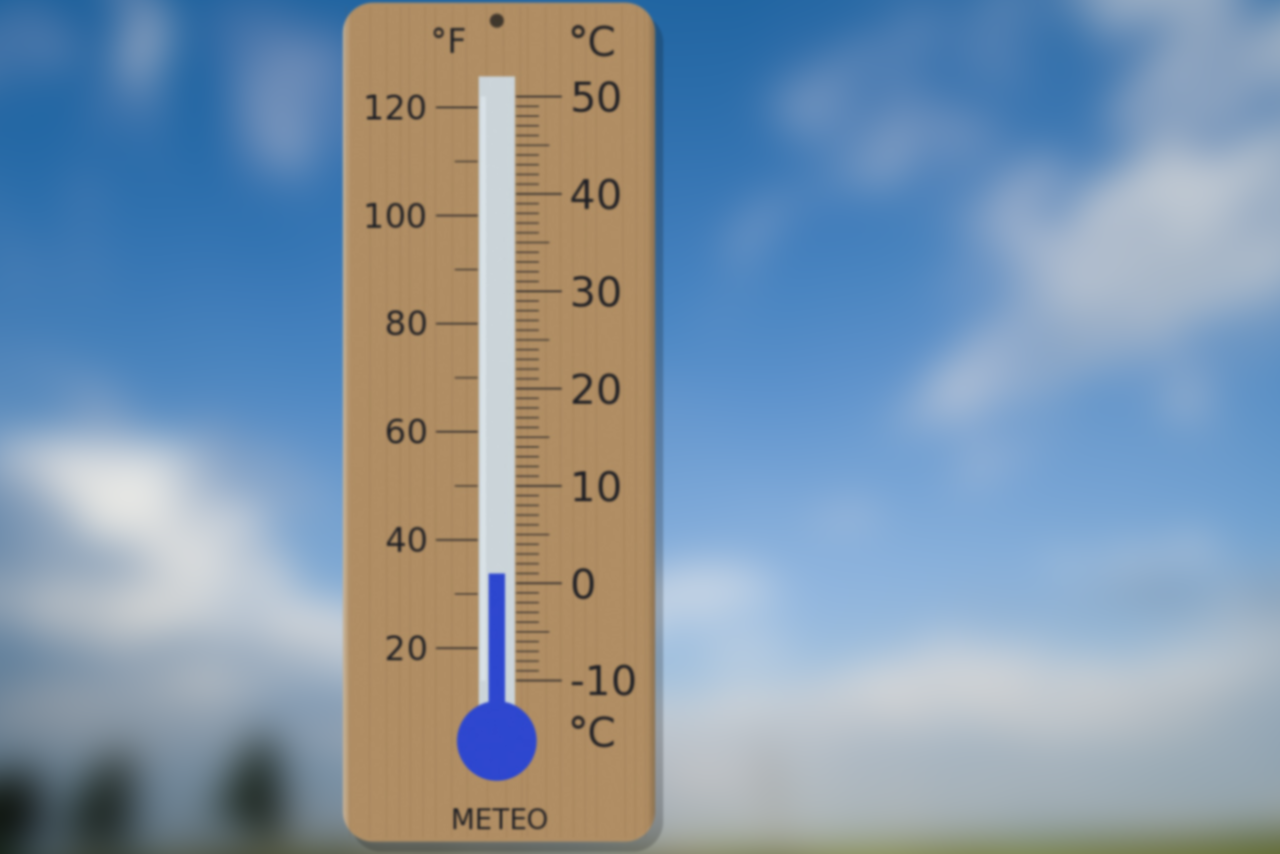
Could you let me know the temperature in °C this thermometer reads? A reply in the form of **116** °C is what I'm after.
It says **1** °C
